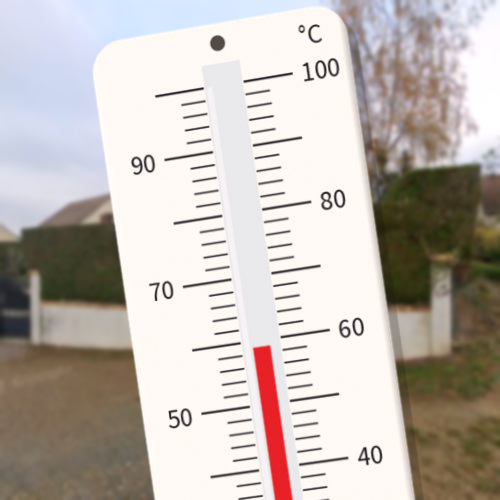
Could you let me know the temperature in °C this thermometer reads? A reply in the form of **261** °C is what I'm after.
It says **59** °C
